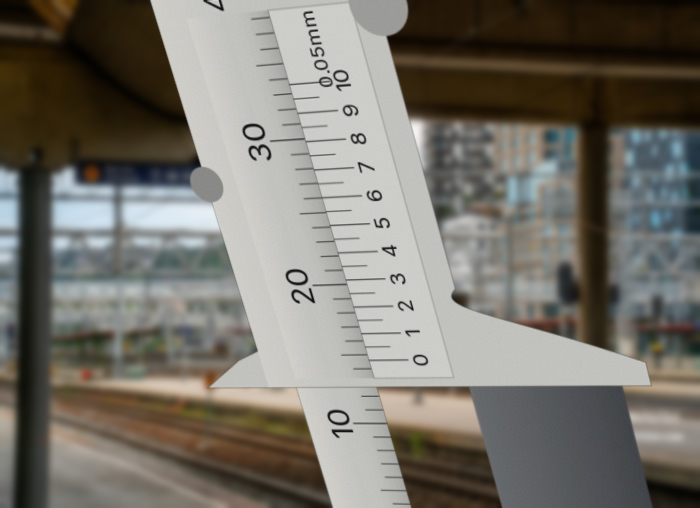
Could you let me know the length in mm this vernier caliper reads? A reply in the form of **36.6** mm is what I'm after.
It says **14.6** mm
